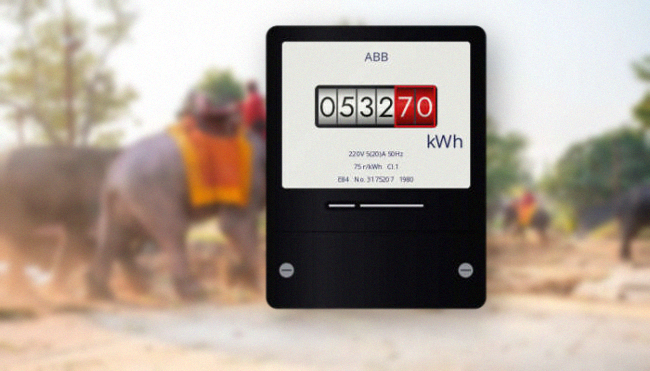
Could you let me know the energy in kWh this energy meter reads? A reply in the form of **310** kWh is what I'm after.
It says **532.70** kWh
